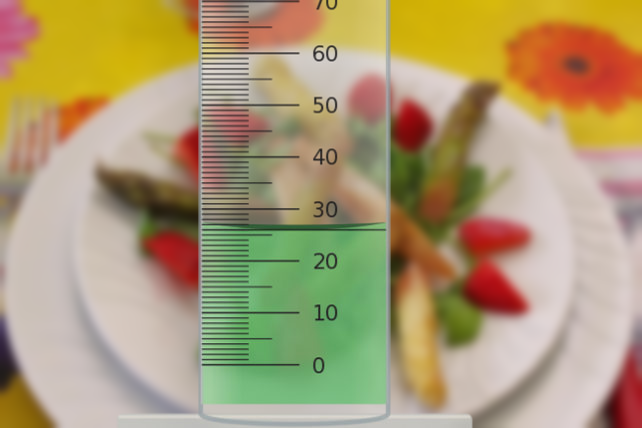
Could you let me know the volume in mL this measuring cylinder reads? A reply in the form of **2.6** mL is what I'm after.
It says **26** mL
